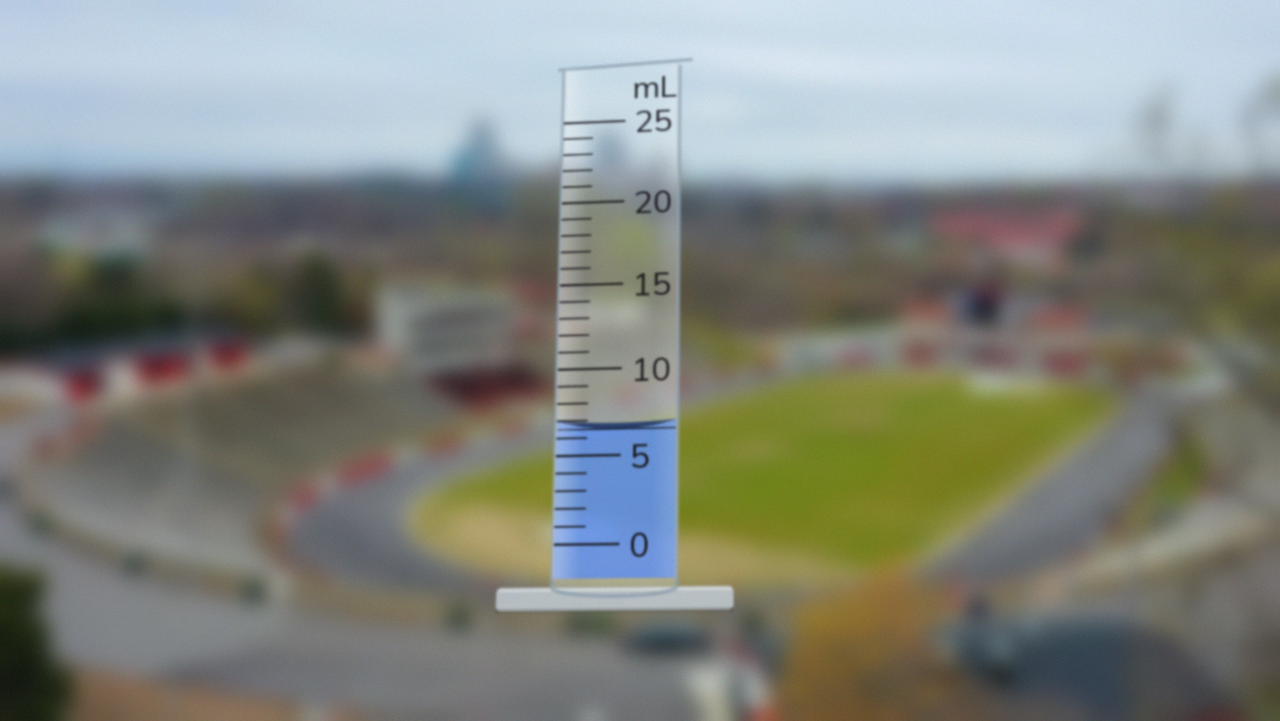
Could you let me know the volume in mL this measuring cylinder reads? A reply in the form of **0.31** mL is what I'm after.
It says **6.5** mL
